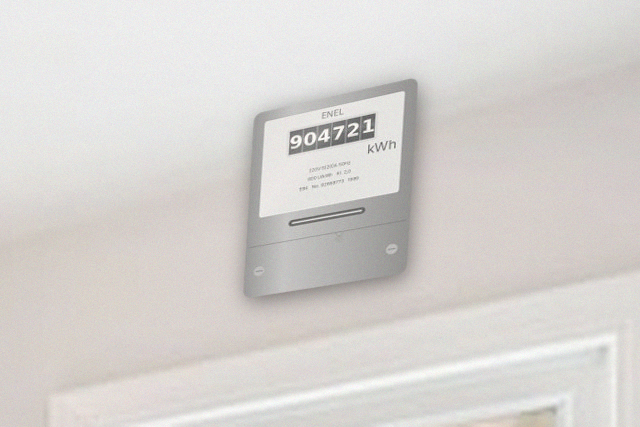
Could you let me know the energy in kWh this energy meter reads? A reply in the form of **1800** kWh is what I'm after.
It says **904721** kWh
